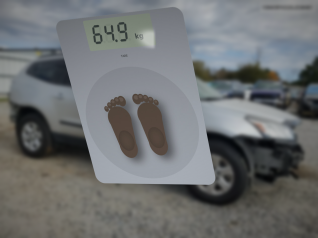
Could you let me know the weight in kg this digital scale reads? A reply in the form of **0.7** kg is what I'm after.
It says **64.9** kg
